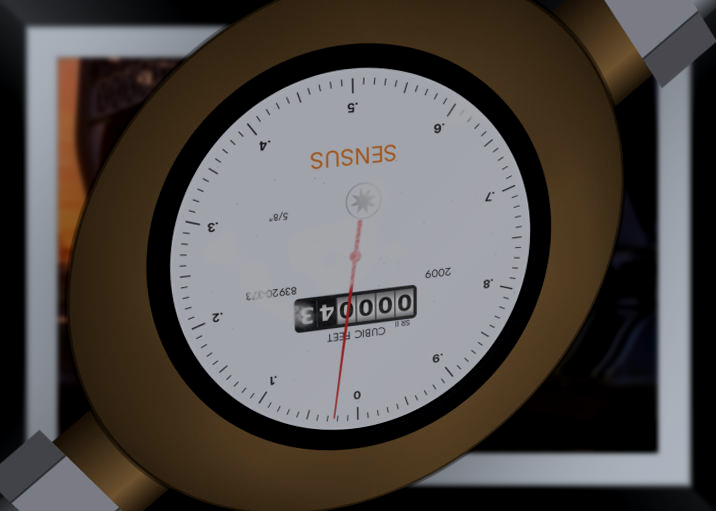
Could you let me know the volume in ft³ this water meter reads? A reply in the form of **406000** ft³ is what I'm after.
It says **43.02** ft³
